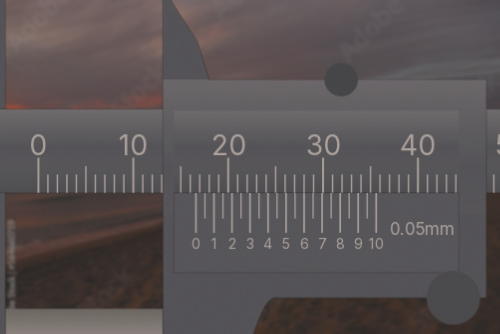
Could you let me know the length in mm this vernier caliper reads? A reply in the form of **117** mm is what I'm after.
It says **16.6** mm
